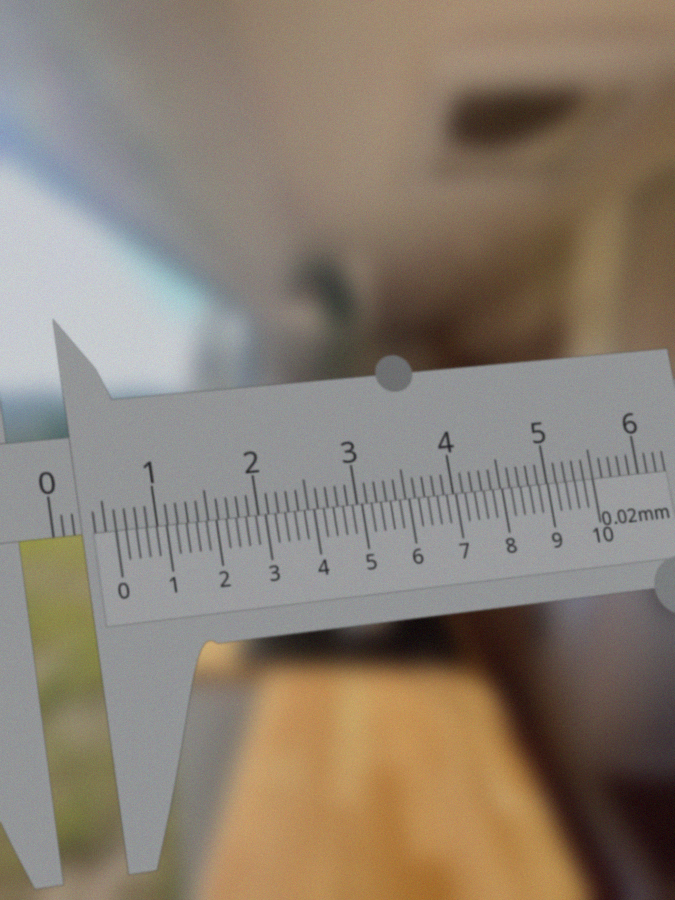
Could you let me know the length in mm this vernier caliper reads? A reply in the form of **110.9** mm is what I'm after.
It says **6.0** mm
